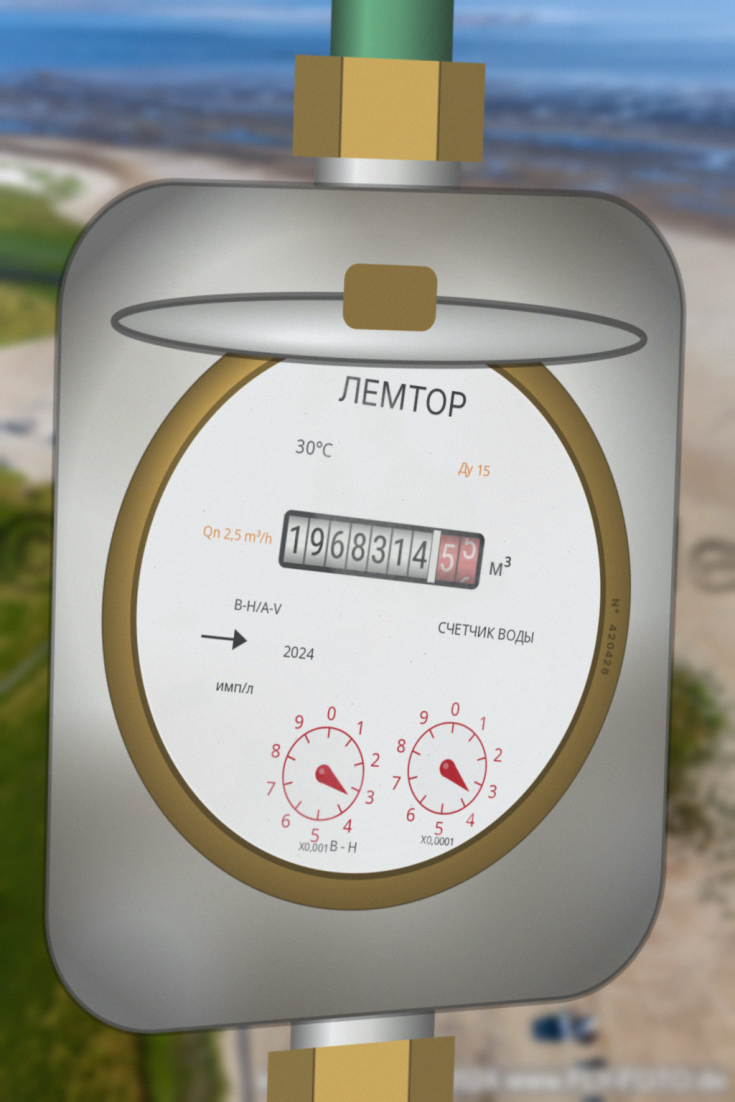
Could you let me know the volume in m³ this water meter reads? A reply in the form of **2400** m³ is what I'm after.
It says **1968314.5533** m³
